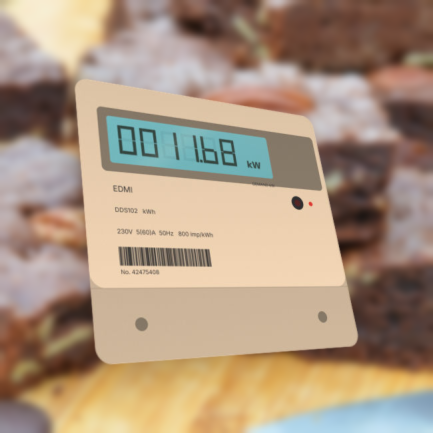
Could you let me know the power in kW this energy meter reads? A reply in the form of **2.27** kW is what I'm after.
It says **11.68** kW
